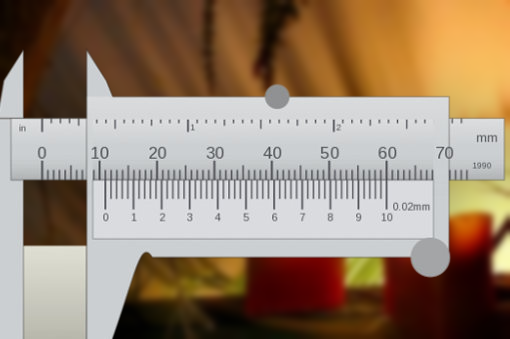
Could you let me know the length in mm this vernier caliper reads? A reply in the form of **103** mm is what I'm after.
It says **11.0** mm
